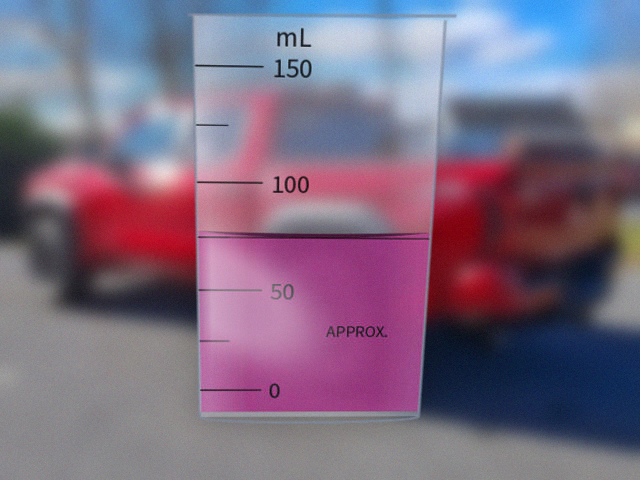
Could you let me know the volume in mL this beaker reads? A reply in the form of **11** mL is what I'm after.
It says **75** mL
